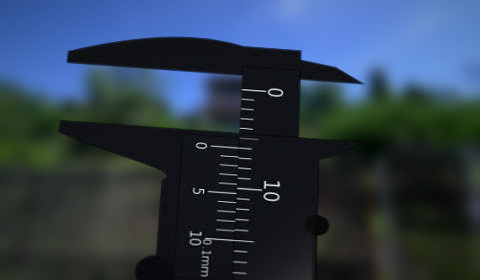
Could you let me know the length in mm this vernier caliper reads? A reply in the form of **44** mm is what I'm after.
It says **6.0** mm
